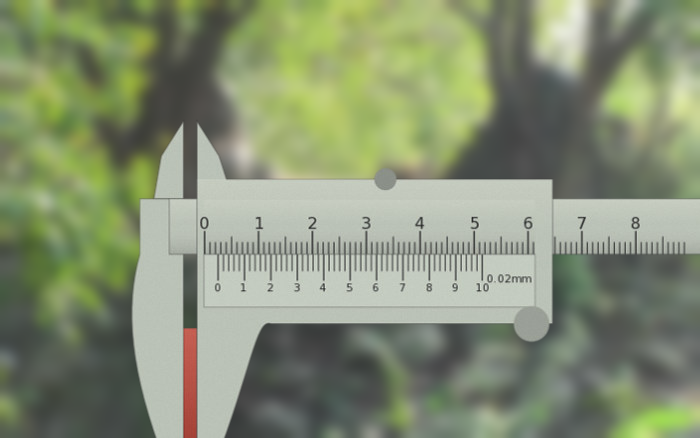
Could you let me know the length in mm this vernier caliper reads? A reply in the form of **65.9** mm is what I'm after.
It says **2.5** mm
